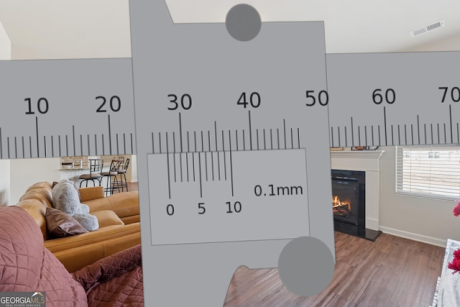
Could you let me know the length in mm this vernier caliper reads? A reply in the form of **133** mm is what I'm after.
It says **28.0** mm
